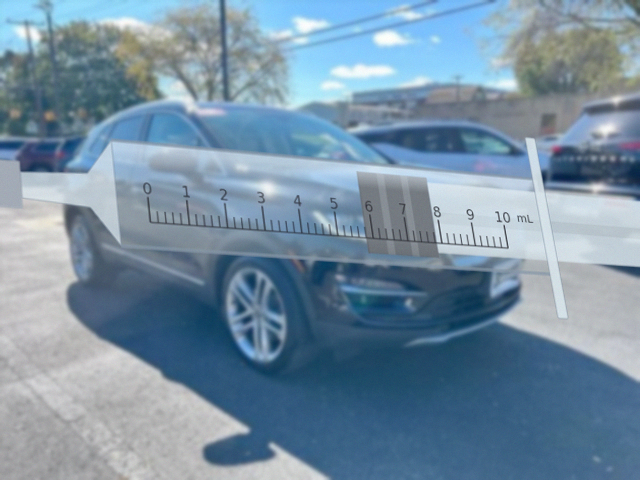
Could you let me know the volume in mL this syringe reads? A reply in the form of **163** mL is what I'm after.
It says **5.8** mL
